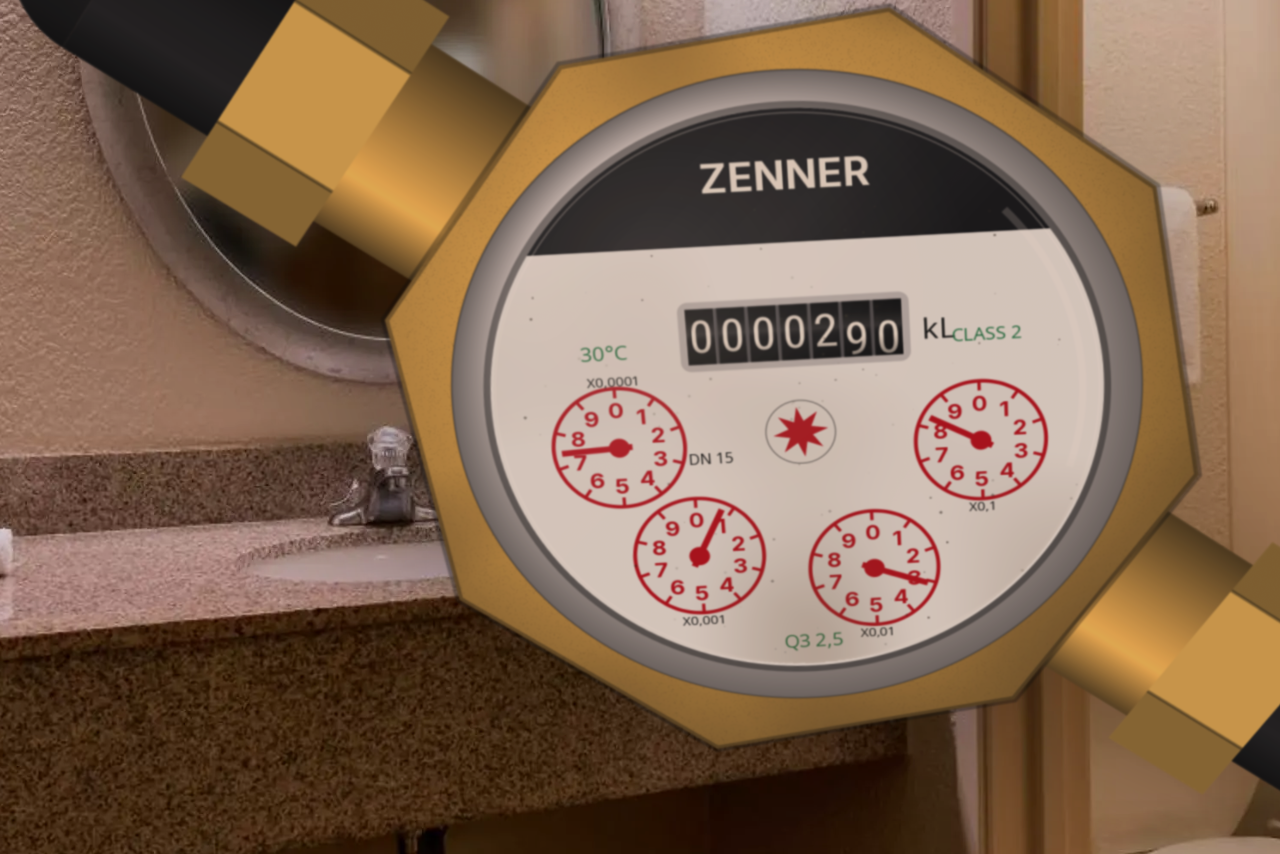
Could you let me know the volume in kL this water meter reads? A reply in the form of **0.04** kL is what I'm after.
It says **289.8307** kL
